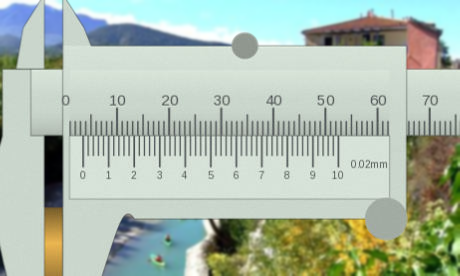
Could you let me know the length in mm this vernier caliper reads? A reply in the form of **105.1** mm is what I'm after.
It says **3.5** mm
